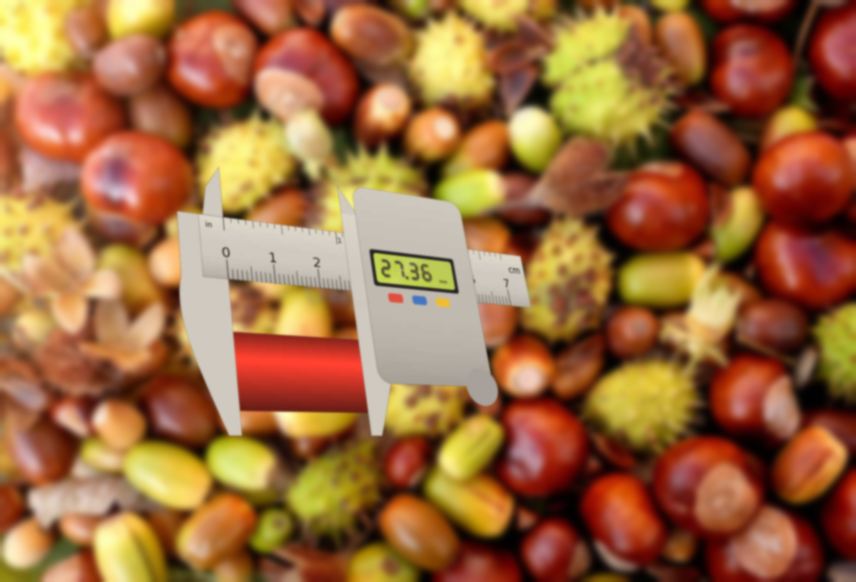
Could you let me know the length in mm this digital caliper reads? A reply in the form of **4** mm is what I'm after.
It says **27.36** mm
